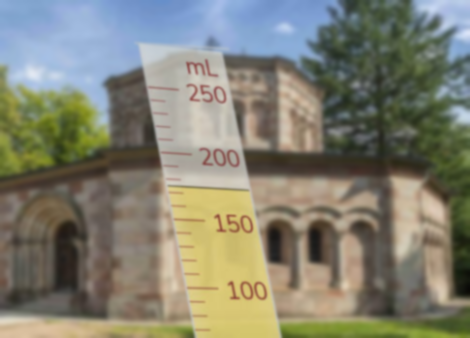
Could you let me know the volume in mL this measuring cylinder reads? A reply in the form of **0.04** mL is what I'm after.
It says **175** mL
